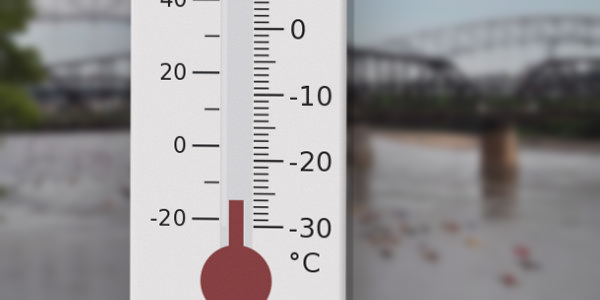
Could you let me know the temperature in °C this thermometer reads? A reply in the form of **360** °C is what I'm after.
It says **-26** °C
